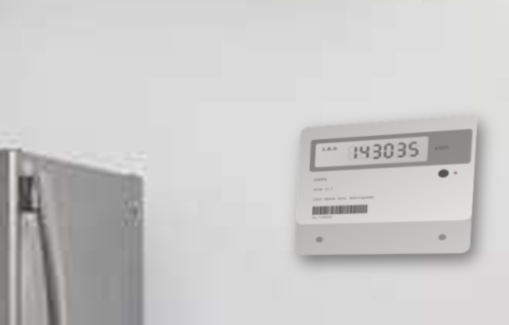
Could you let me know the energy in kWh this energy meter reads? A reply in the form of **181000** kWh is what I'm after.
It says **143035** kWh
